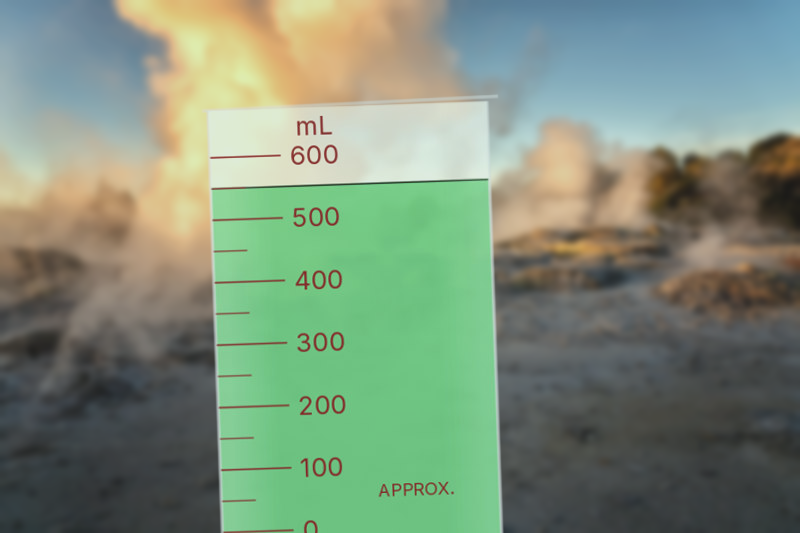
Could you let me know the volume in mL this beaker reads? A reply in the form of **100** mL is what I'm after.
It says **550** mL
